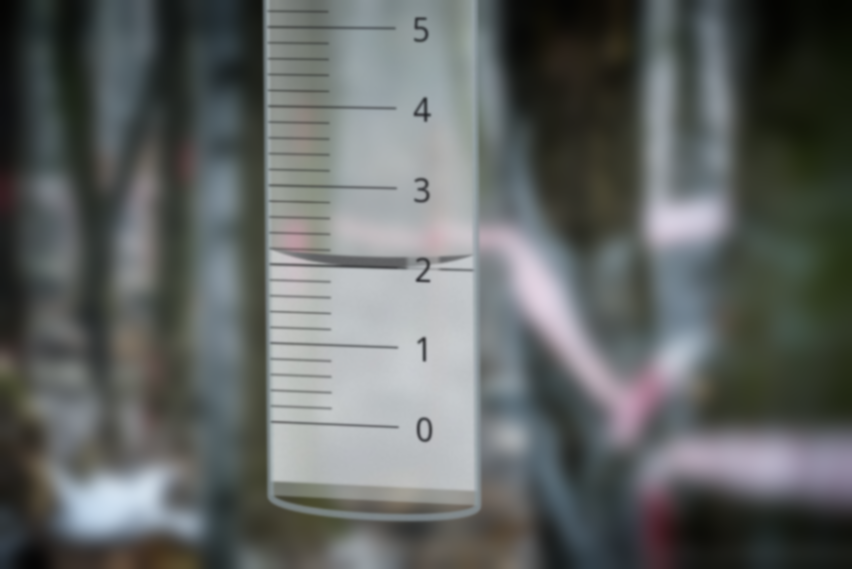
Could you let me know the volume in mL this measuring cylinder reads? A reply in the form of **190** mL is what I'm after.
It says **2** mL
